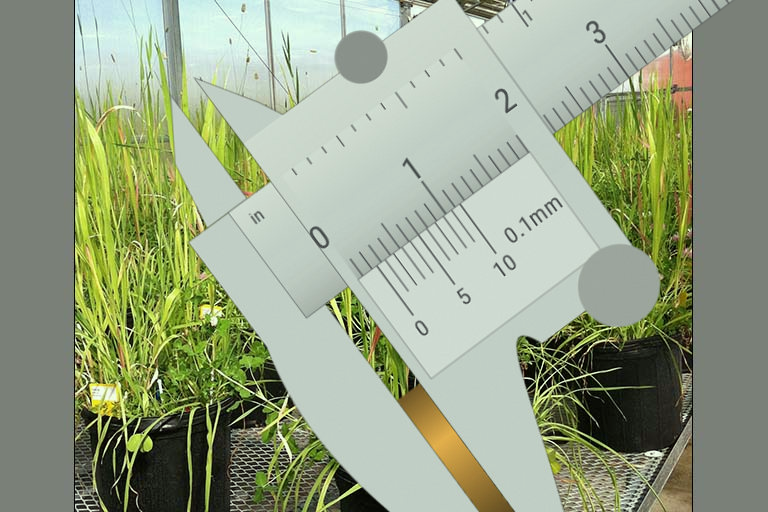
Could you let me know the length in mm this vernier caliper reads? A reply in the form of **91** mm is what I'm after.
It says **2.5** mm
